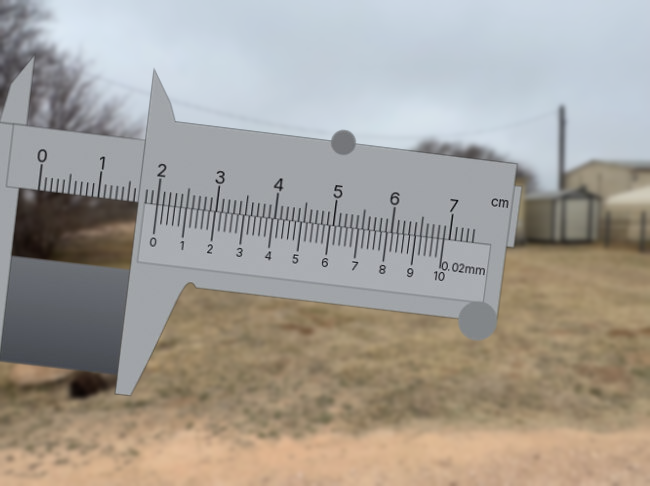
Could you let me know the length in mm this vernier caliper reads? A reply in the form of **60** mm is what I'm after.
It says **20.0** mm
